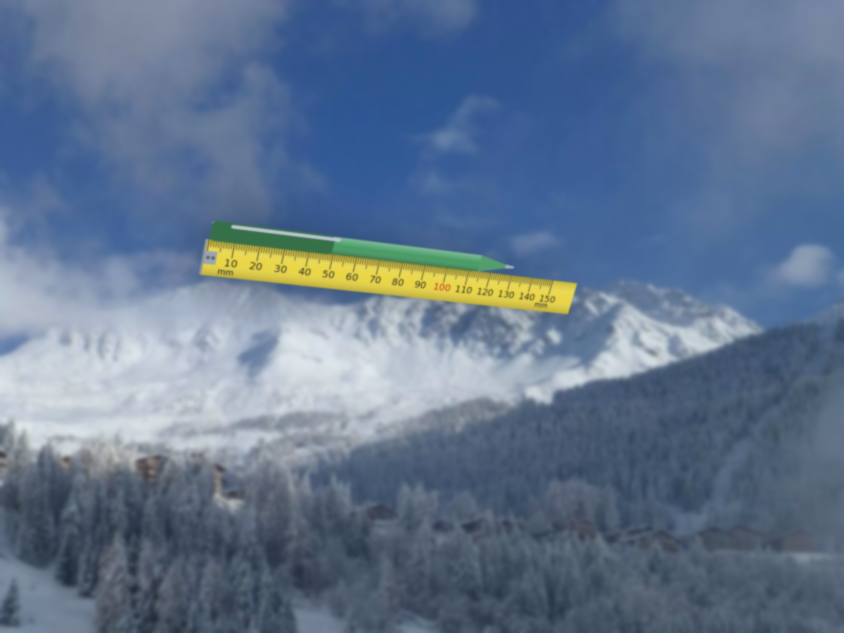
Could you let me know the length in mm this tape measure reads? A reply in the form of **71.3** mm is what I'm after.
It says **130** mm
